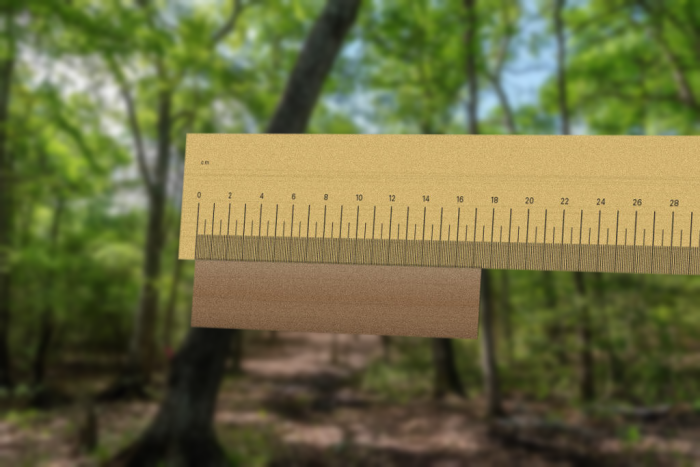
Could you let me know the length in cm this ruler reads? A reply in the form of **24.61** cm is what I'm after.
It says **17.5** cm
